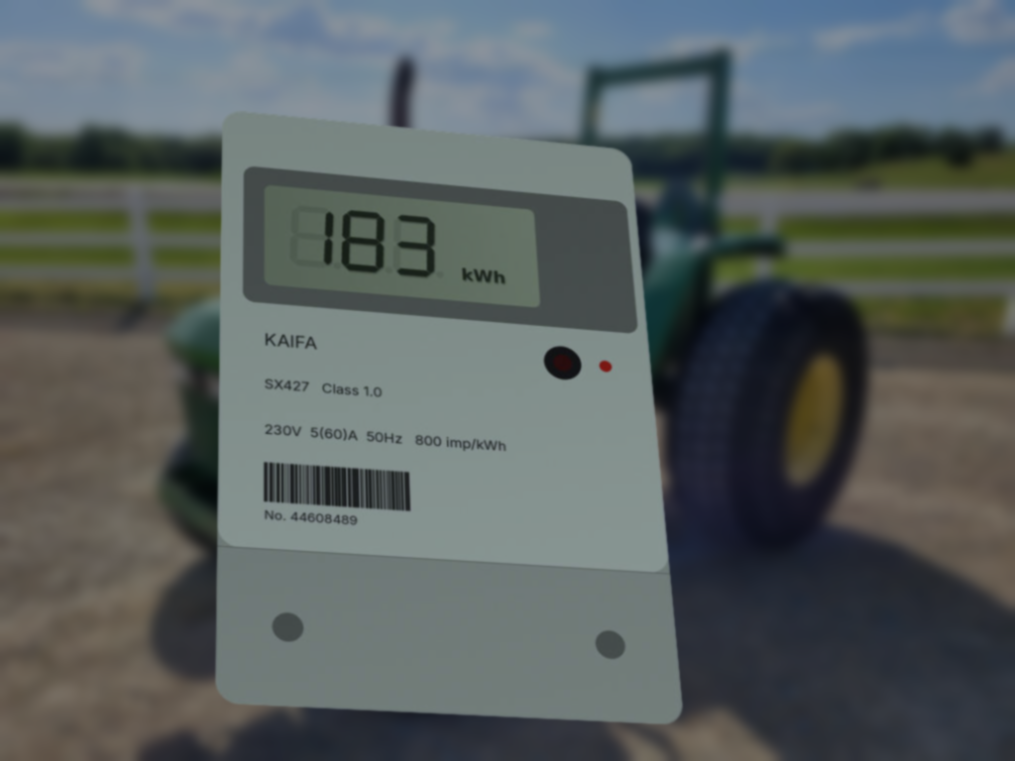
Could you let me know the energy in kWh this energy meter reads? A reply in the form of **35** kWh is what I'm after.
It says **183** kWh
